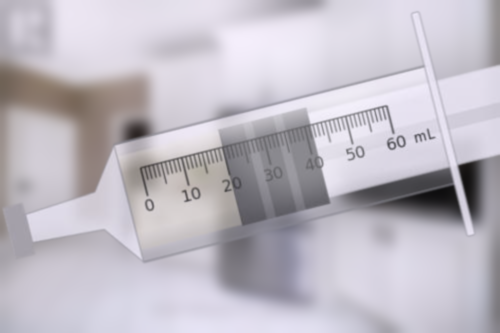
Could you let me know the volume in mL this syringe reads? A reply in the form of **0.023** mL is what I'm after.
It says **20** mL
